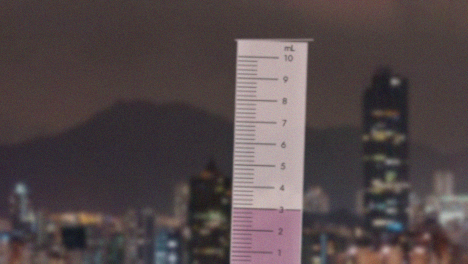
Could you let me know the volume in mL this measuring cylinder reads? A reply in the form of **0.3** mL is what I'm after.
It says **3** mL
